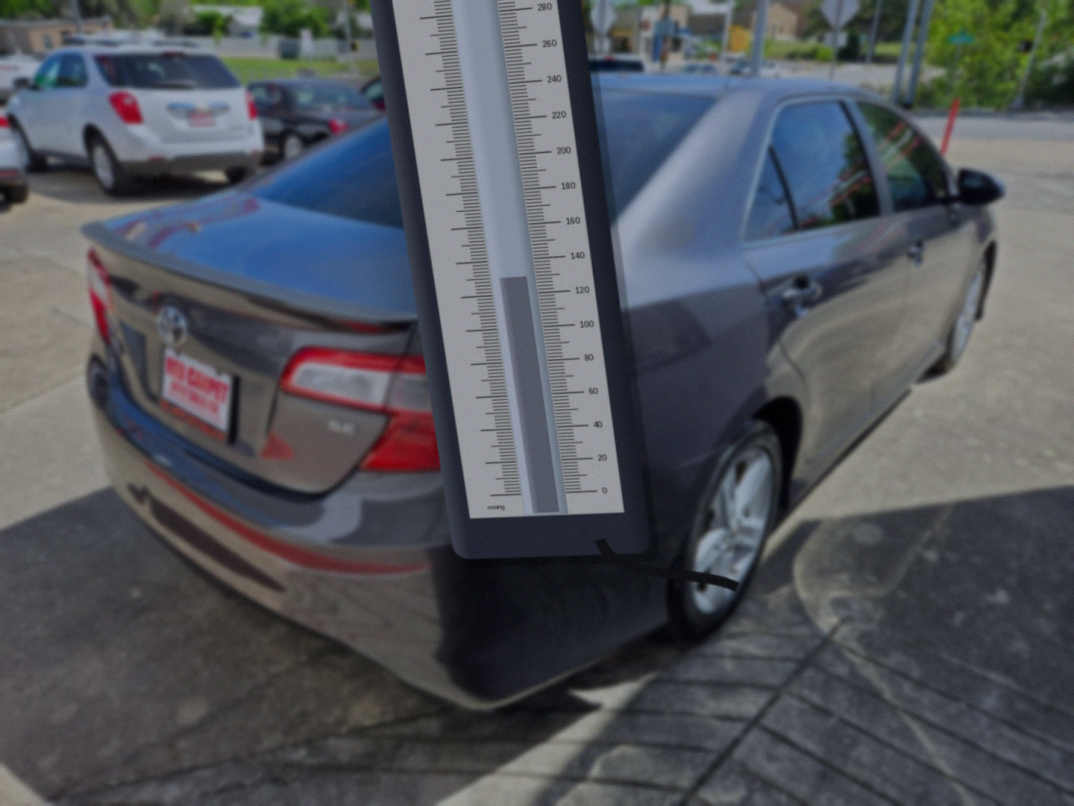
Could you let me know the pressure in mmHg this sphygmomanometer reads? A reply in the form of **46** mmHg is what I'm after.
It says **130** mmHg
